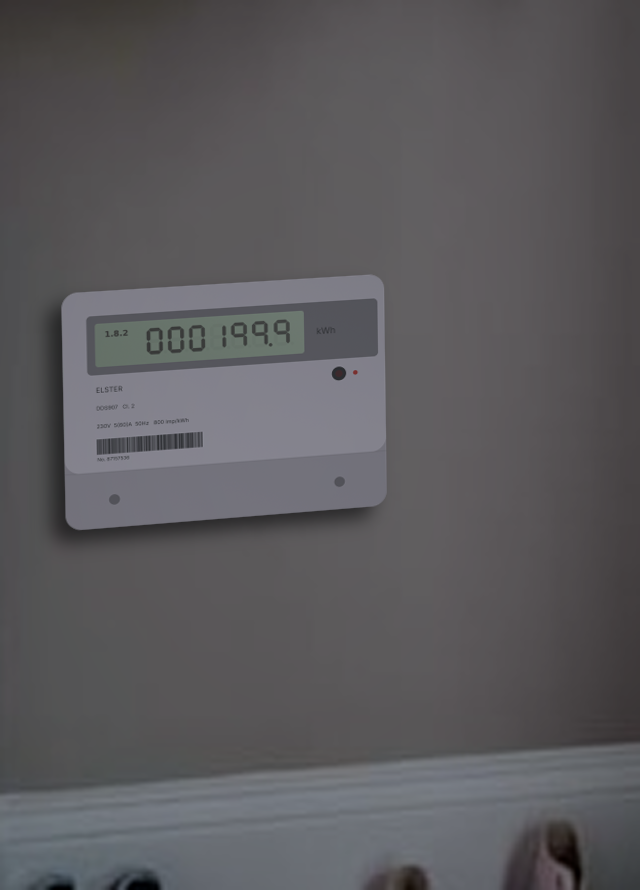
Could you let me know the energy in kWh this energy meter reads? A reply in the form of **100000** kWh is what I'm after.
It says **199.9** kWh
